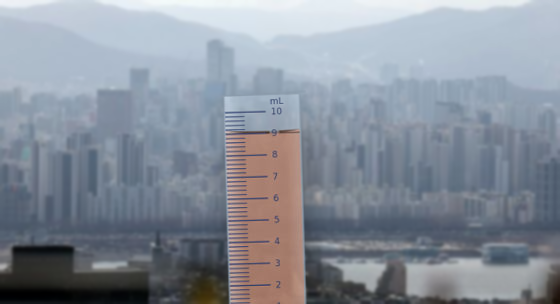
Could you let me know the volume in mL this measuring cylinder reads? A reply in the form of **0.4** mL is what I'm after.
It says **9** mL
